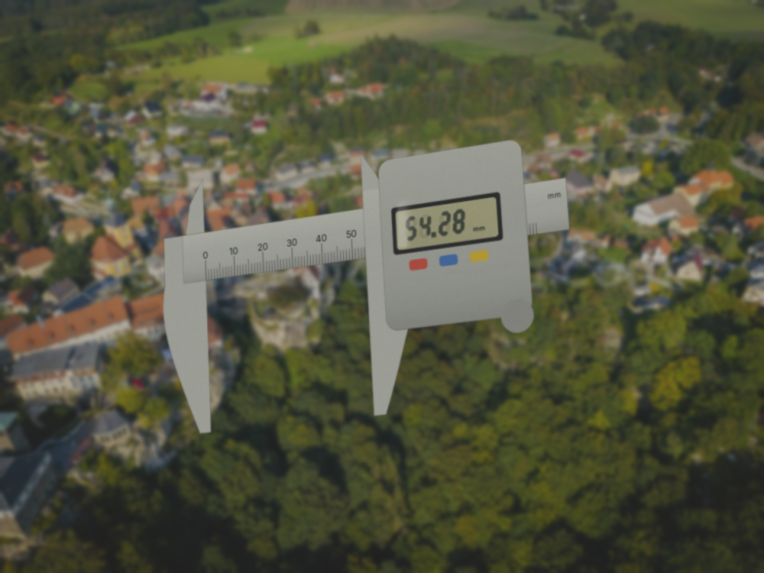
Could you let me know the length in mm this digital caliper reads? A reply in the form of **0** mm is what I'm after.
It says **54.28** mm
